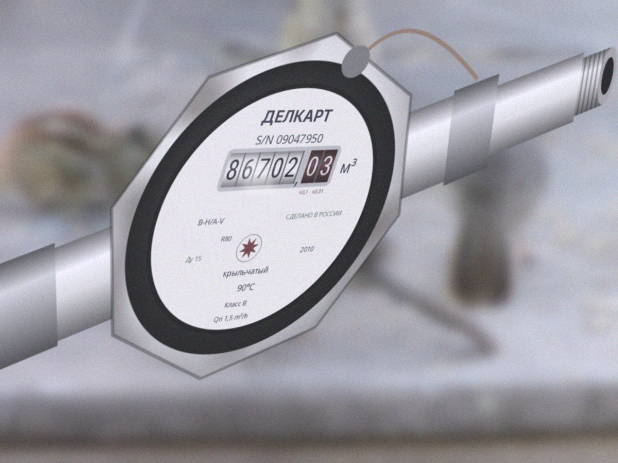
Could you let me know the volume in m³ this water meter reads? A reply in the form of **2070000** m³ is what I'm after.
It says **86702.03** m³
